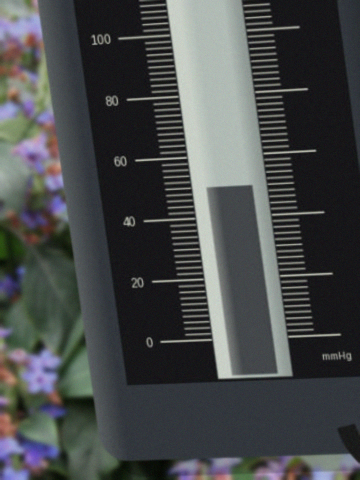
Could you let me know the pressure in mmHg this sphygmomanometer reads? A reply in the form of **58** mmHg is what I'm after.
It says **50** mmHg
